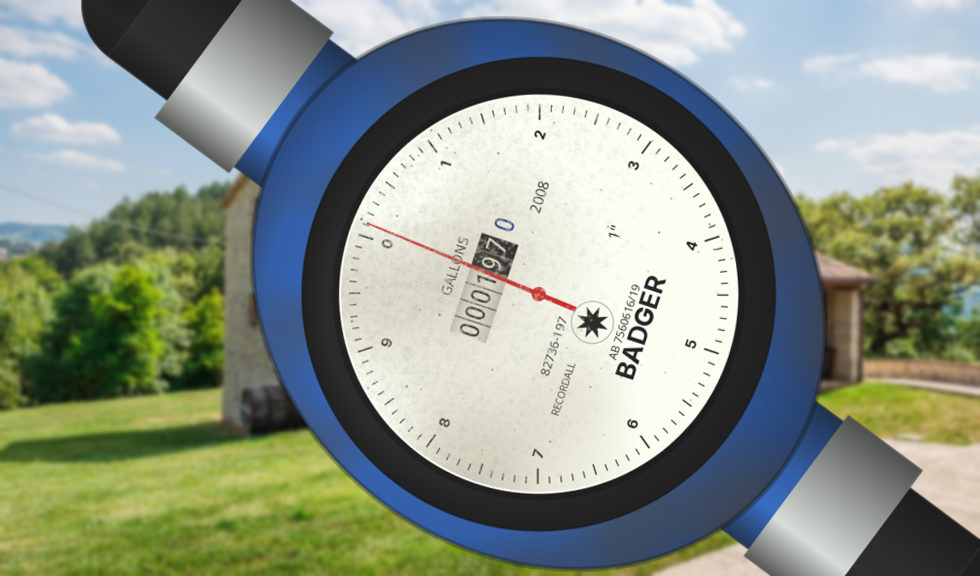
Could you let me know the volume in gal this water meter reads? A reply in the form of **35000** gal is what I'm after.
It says **1970.1** gal
